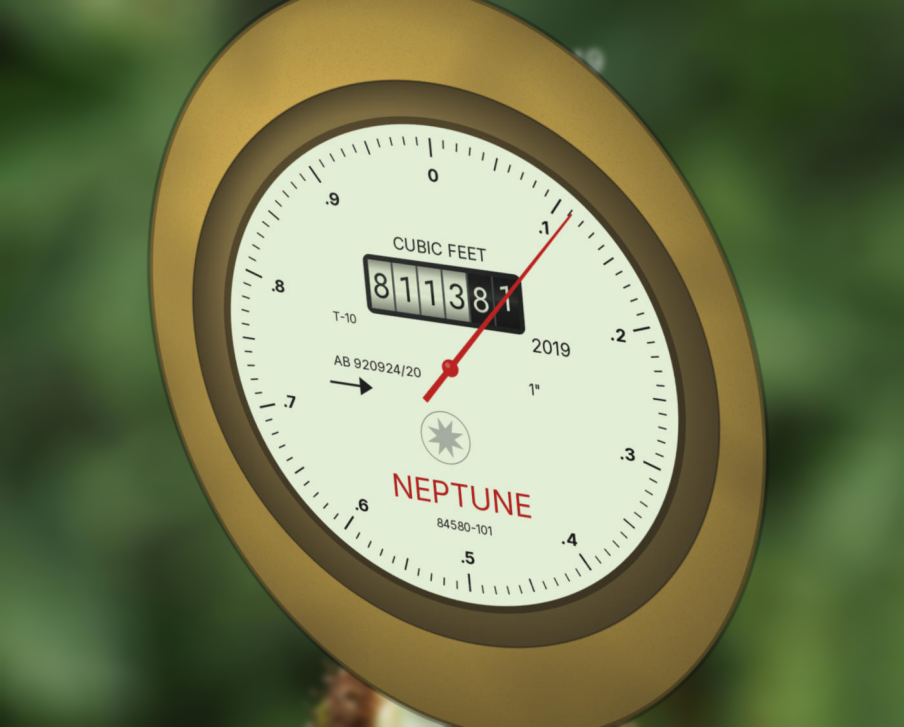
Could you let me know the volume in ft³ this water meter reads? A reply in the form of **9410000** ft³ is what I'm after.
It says **811381.11** ft³
